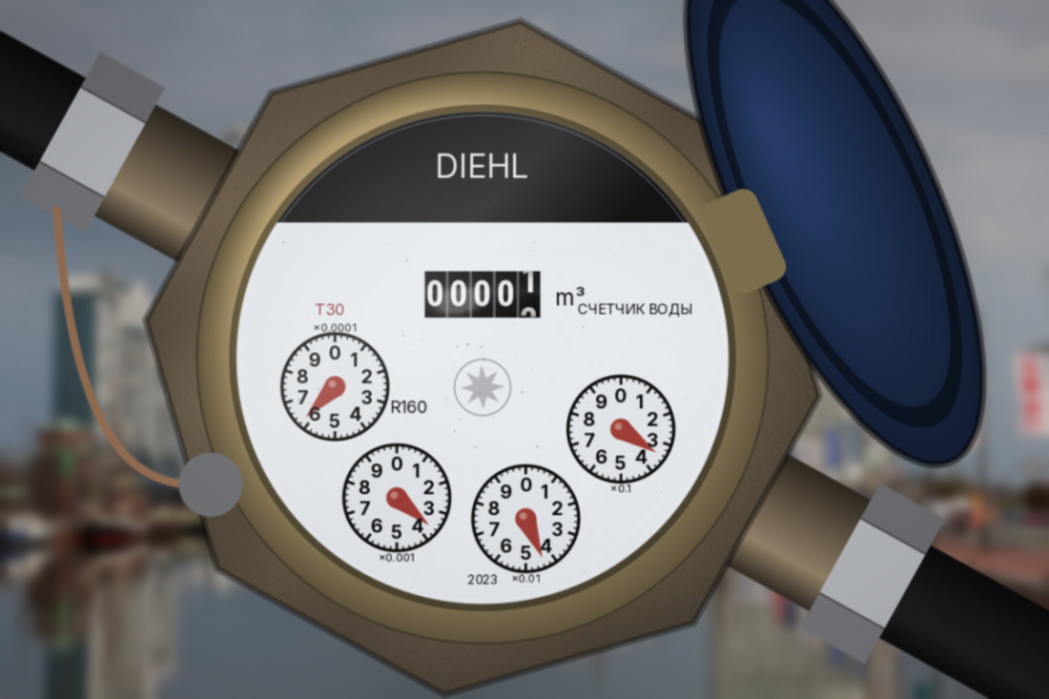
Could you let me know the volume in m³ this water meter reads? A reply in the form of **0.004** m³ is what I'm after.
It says **1.3436** m³
